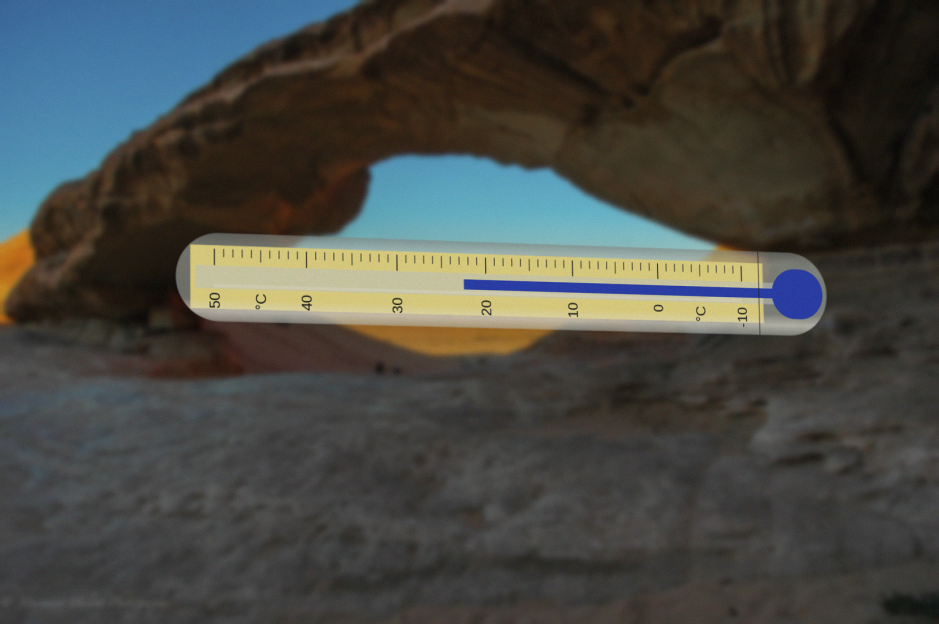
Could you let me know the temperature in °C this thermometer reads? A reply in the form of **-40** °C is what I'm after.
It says **22.5** °C
